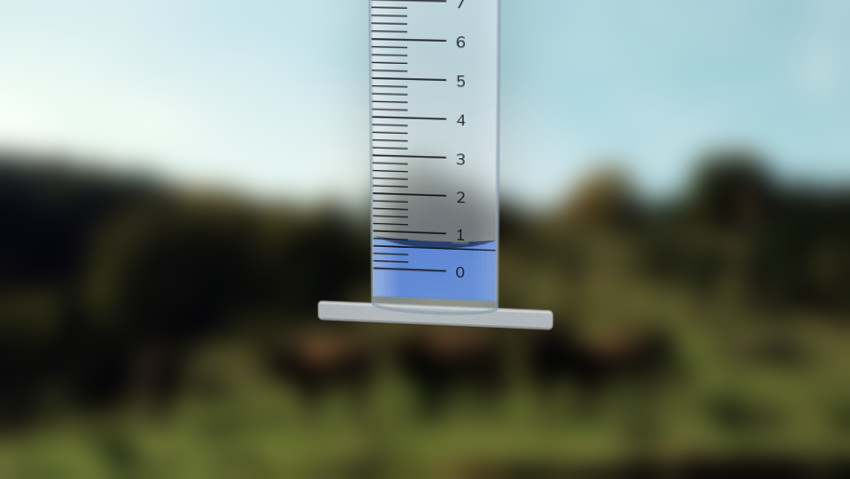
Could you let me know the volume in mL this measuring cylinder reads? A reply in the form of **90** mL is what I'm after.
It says **0.6** mL
